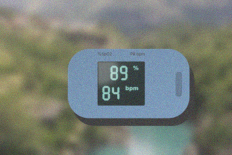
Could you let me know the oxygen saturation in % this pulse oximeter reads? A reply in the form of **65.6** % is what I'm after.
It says **89** %
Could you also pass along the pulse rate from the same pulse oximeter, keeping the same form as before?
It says **84** bpm
